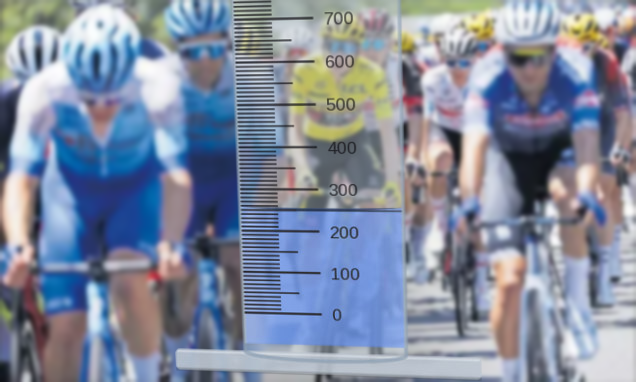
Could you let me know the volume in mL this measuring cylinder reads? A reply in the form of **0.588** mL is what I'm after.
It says **250** mL
